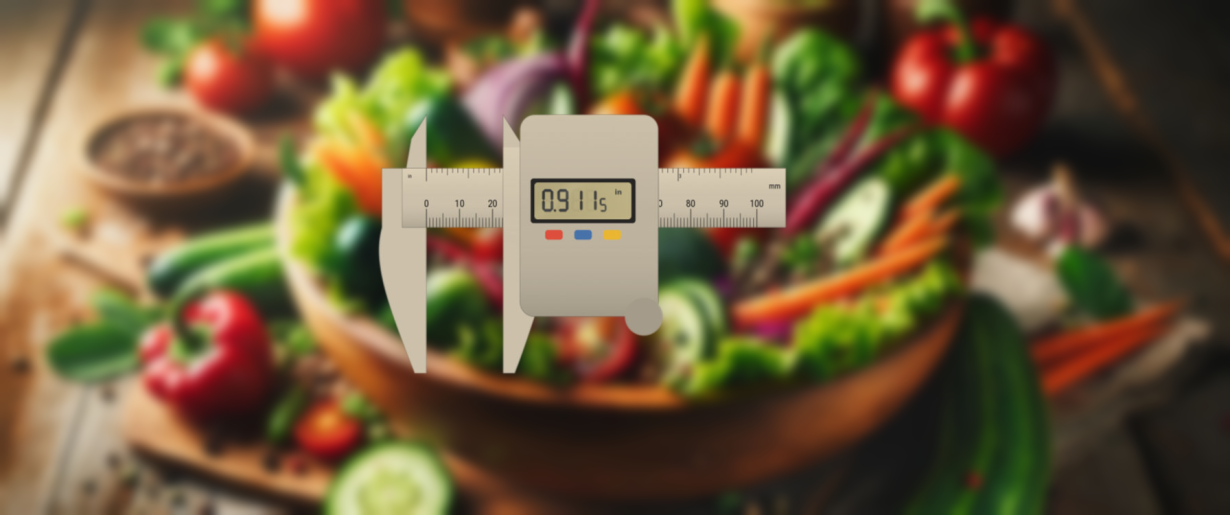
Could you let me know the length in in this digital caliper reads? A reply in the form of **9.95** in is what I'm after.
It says **0.9115** in
